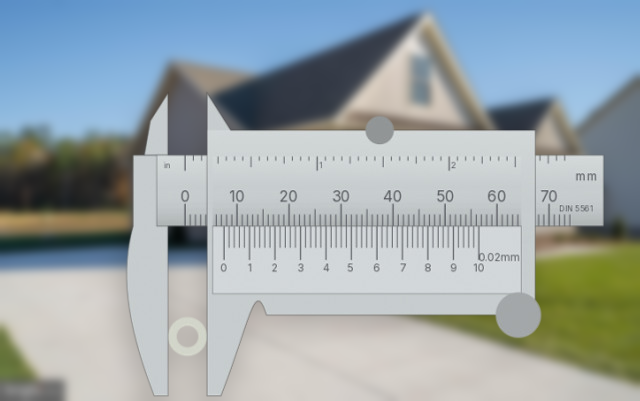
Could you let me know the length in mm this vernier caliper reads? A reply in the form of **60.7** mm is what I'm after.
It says **7.5** mm
